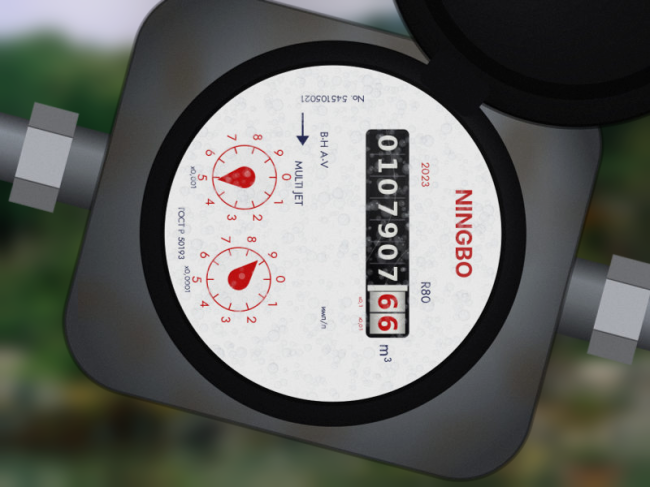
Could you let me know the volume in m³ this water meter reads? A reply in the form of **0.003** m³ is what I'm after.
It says **107907.6648** m³
